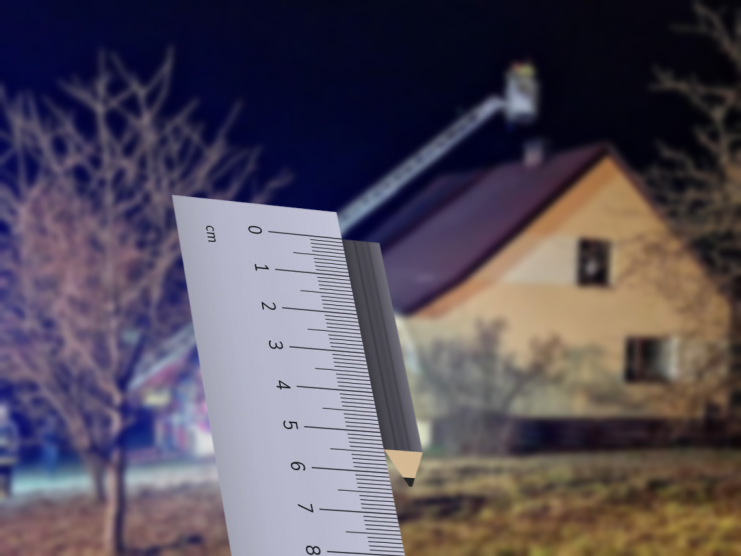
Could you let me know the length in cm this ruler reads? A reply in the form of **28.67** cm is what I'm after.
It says **6.3** cm
